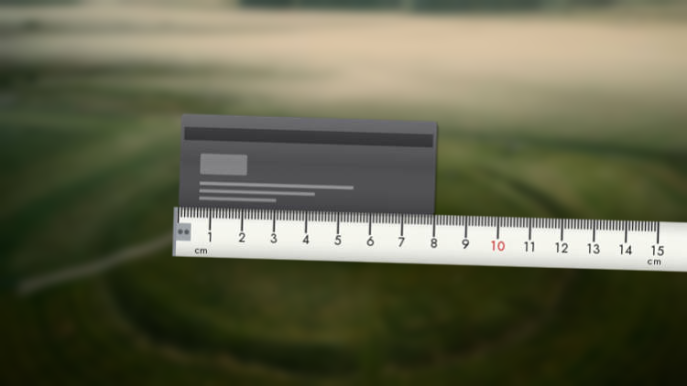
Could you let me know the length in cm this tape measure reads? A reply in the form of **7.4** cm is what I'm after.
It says **8** cm
